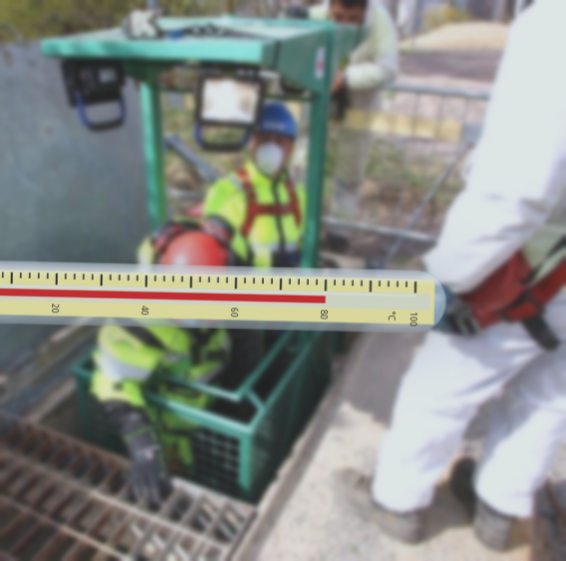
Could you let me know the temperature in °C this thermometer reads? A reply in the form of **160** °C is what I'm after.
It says **80** °C
